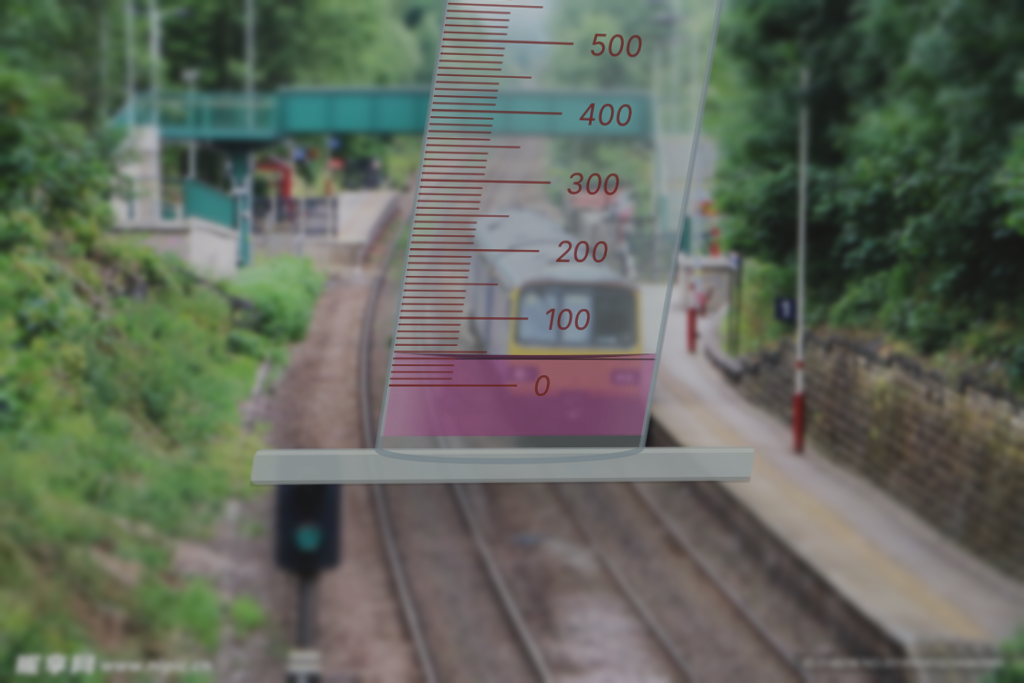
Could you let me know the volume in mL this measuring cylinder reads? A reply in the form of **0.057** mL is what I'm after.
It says **40** mL
